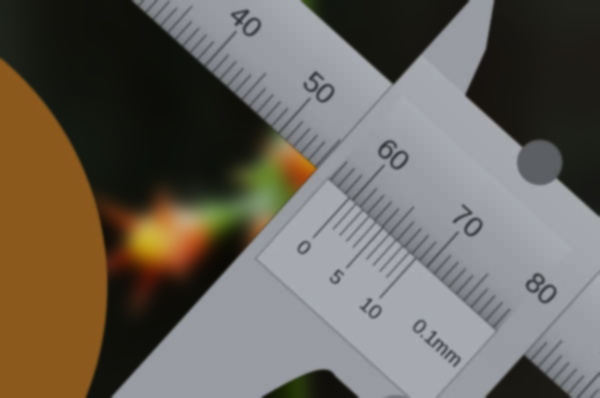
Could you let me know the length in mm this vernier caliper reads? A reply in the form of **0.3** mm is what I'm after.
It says **59.6** mm
